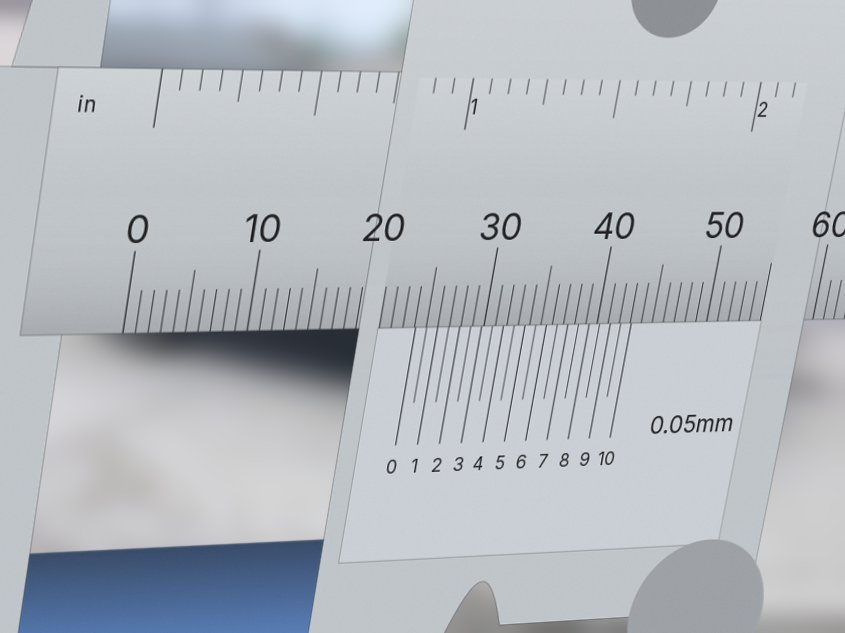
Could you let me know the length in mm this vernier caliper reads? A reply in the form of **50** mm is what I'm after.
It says **24.1** mm
